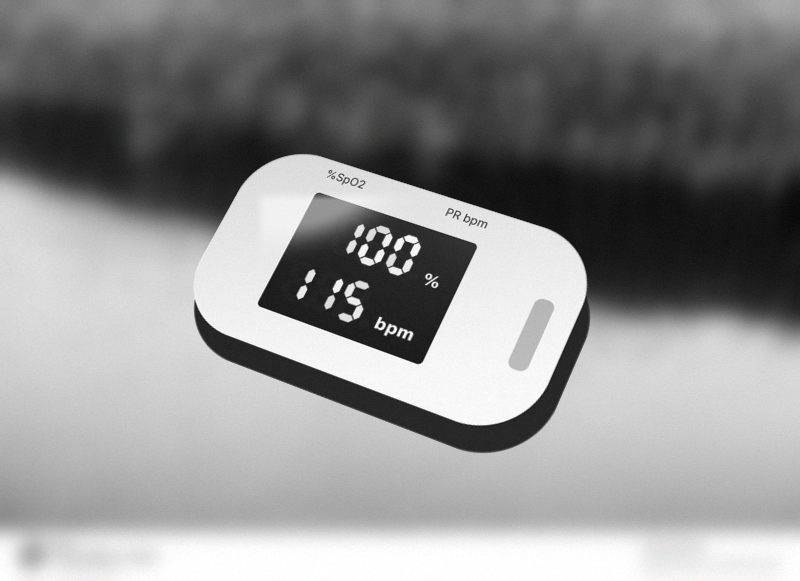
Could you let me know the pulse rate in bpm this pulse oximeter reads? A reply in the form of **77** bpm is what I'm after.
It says **115** bpm
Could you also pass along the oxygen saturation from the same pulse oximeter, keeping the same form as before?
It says **100** %
